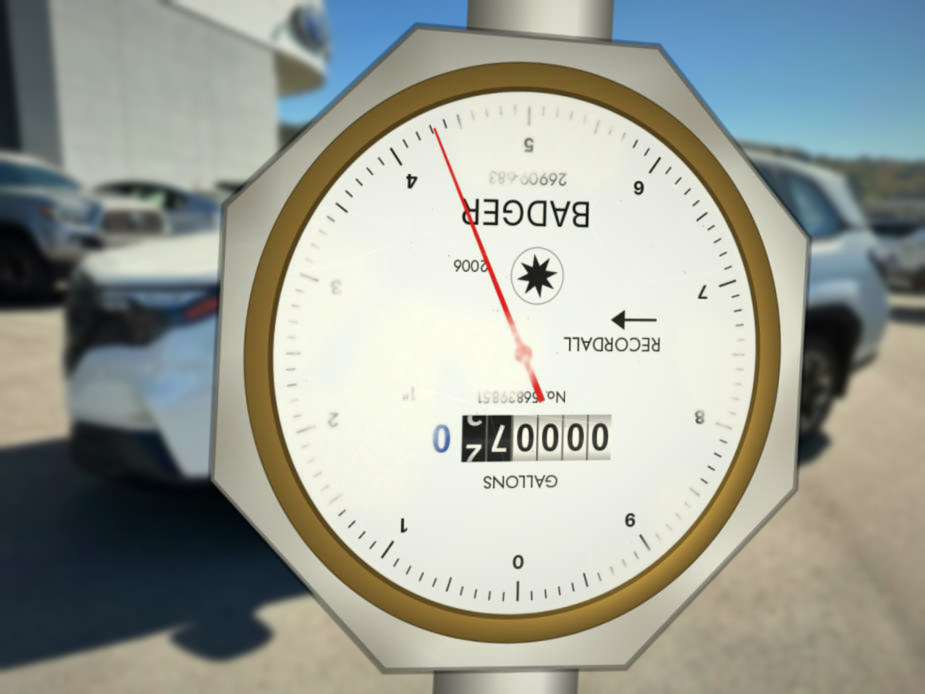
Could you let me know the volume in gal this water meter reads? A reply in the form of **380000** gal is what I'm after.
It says **724.3** gal
